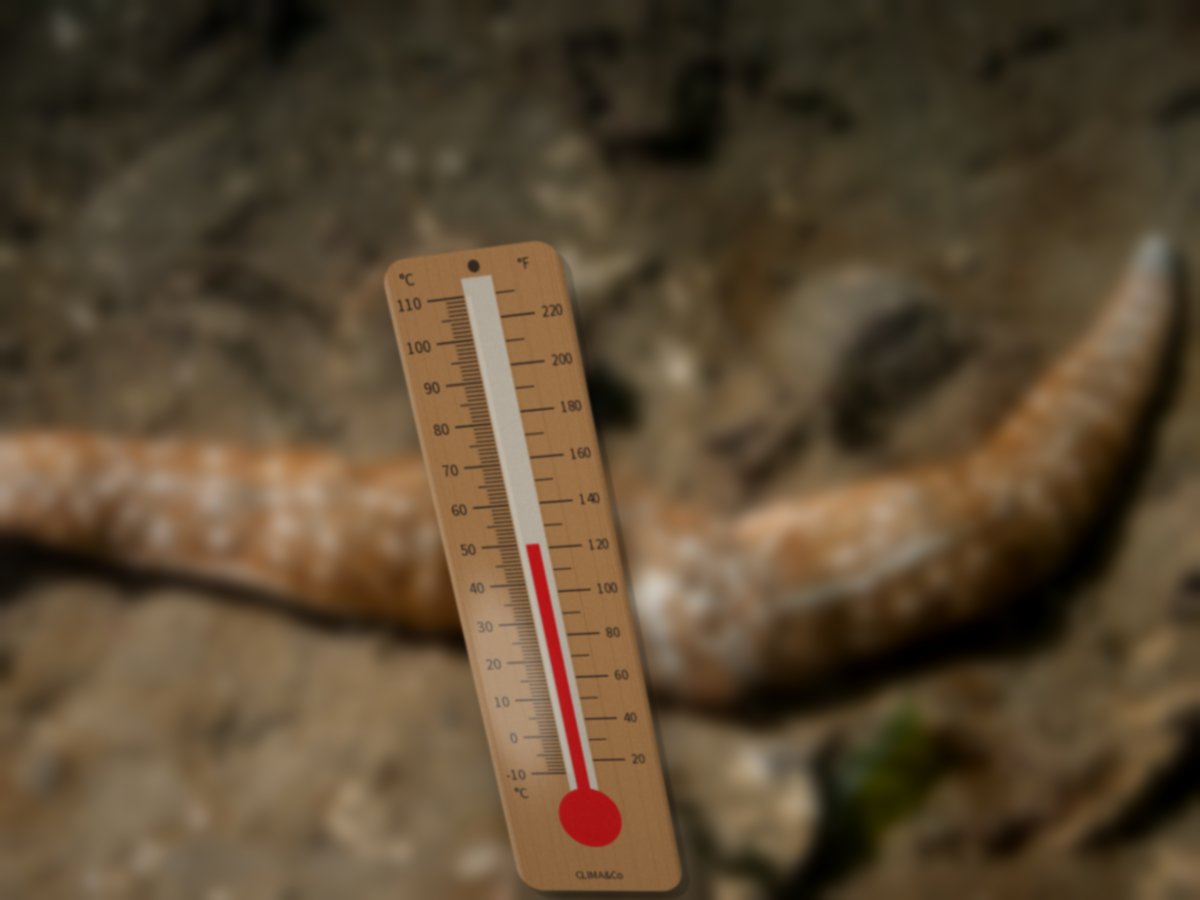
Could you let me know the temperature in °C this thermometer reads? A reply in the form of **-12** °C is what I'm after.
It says **50** °C
